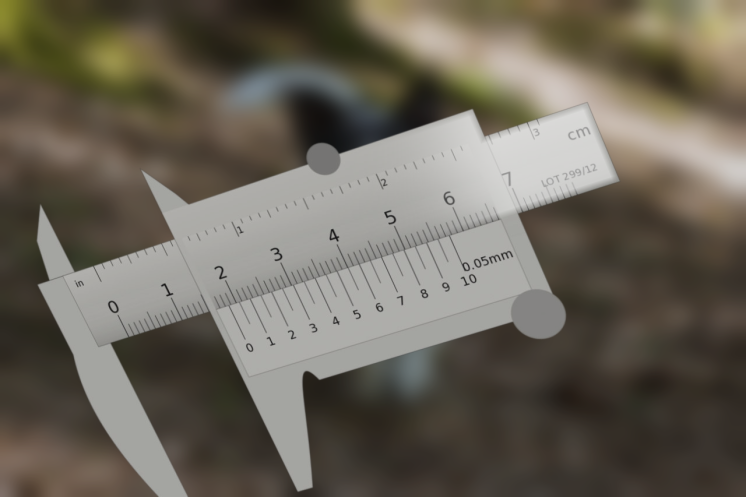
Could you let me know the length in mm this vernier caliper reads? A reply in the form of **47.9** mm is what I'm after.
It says **18.6** mm
